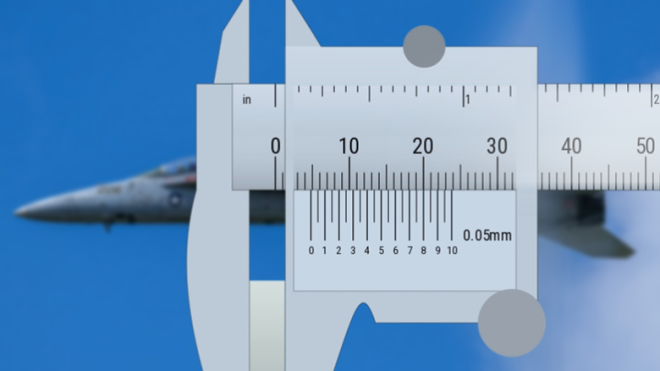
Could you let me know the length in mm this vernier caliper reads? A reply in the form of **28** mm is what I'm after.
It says **4.8** mm
